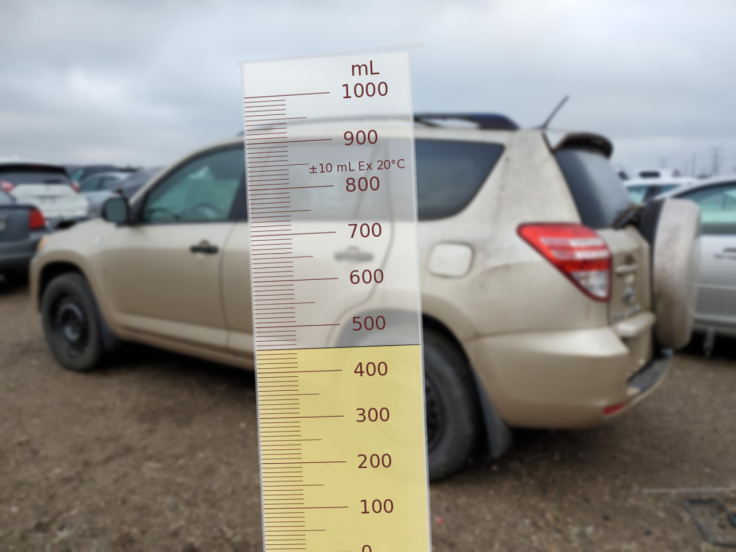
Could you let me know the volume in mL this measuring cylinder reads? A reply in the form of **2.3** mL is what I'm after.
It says **450** mL
